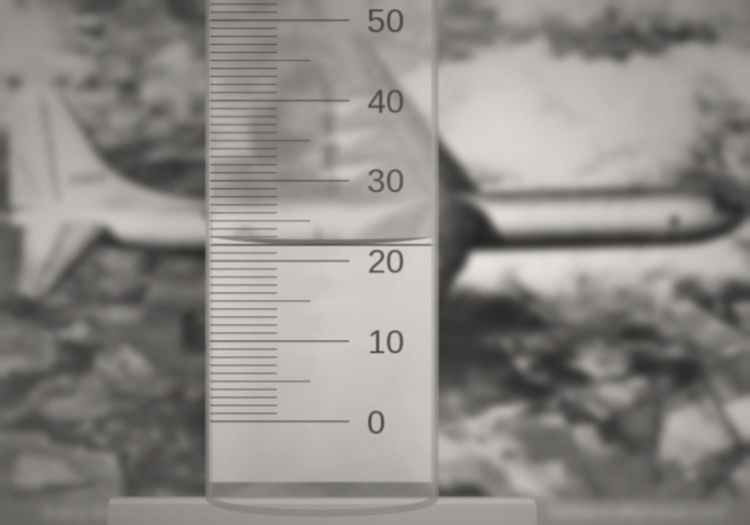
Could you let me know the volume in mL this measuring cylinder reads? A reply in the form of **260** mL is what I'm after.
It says **22** mL
